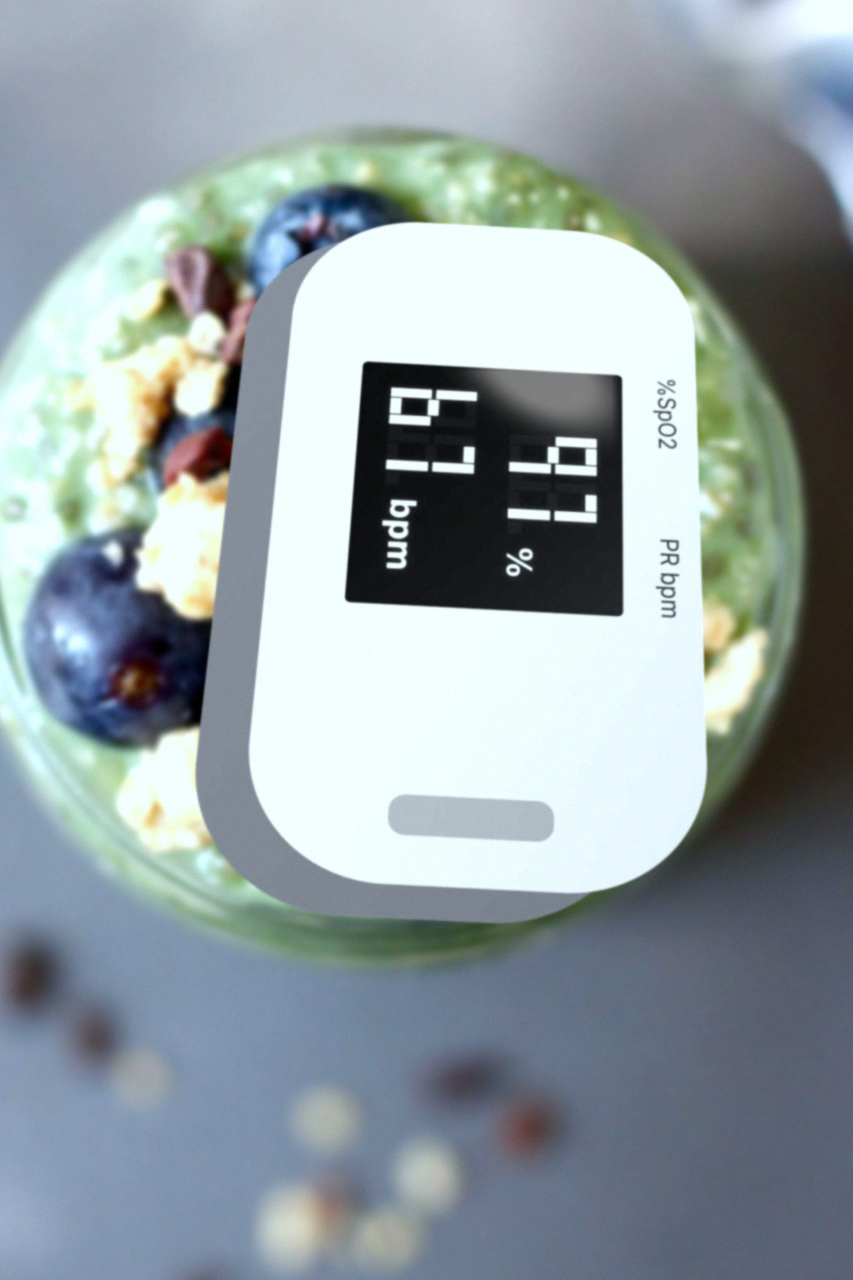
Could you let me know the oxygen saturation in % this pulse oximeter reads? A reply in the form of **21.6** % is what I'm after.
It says **97** %
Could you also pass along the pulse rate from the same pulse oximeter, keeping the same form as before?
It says **67** bpm
